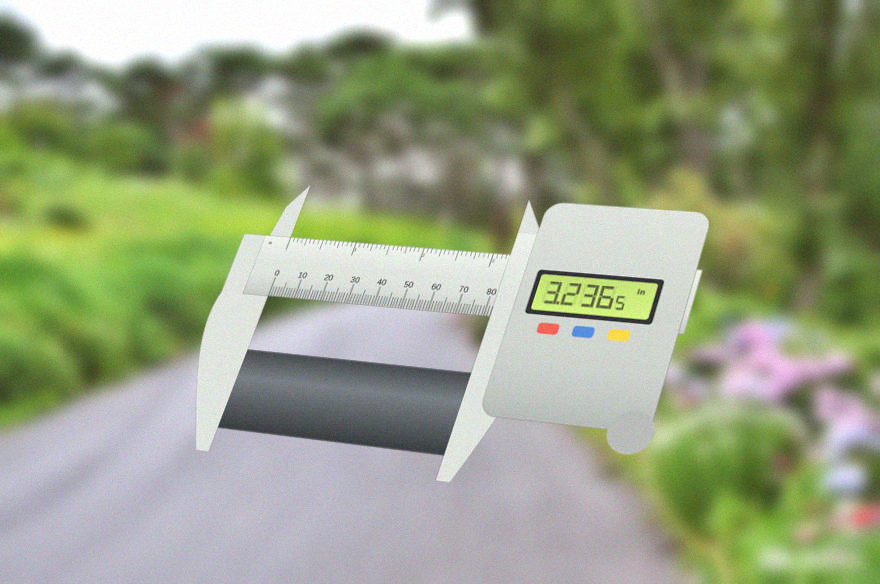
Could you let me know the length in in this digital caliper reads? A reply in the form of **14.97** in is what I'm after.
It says **3.2365** in
